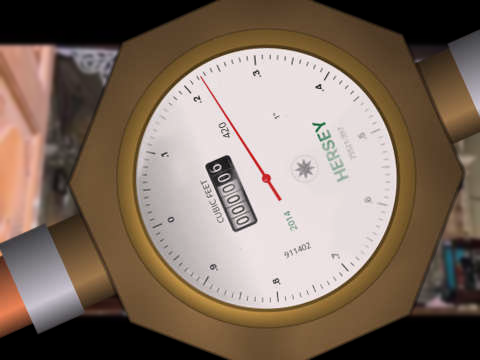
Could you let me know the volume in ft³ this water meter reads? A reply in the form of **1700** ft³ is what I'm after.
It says **6.22** ft³
